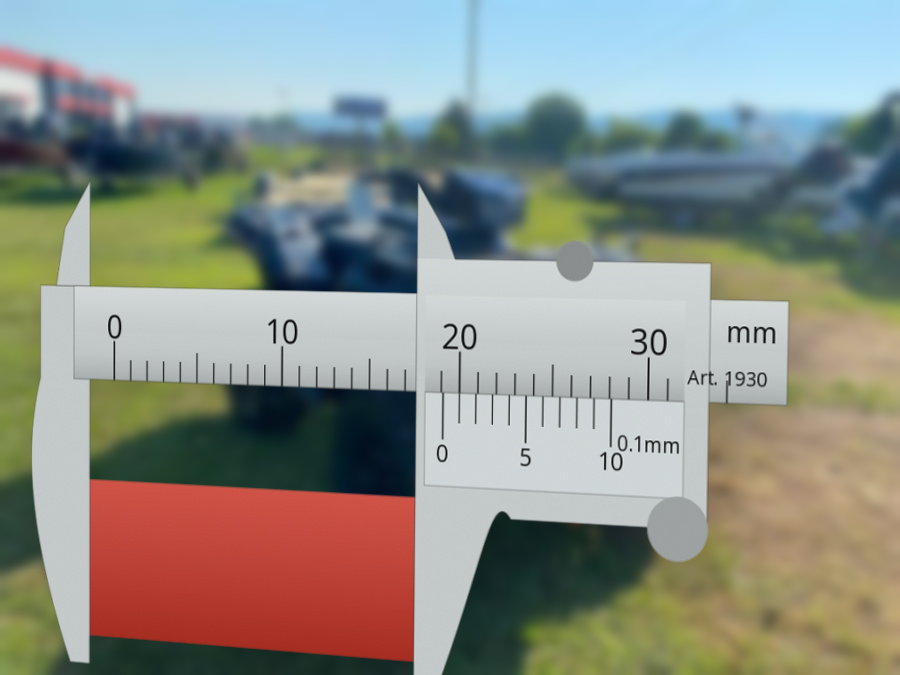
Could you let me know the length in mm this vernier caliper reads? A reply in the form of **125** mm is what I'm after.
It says **19.1** mm
